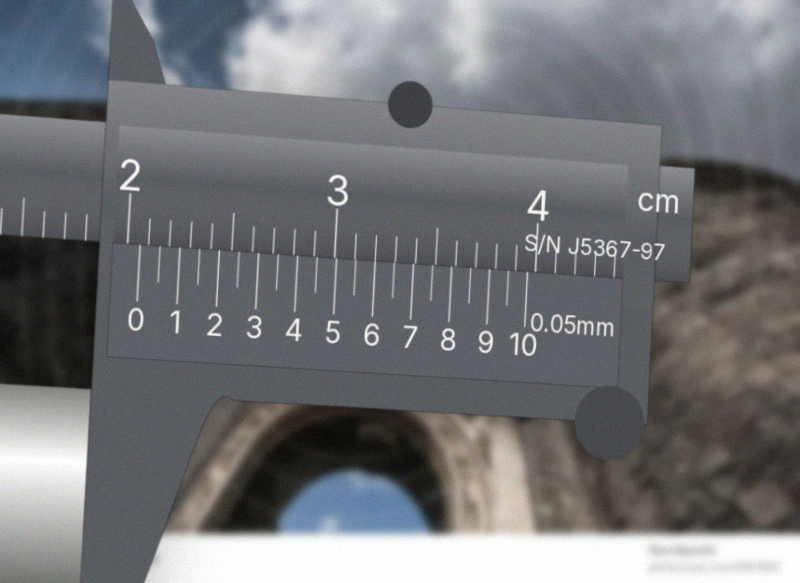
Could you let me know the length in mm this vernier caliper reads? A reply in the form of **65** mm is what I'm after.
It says **20.6** mm
